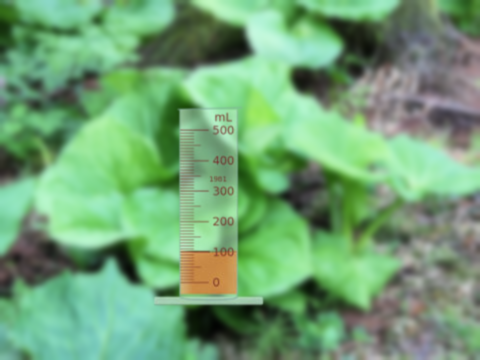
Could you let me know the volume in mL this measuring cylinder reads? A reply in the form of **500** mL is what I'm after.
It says **100** mL
